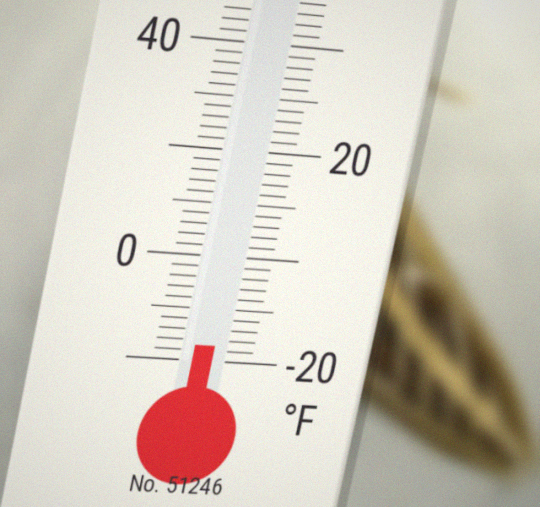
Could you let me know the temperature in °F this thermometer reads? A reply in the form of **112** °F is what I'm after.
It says **-17** °F
